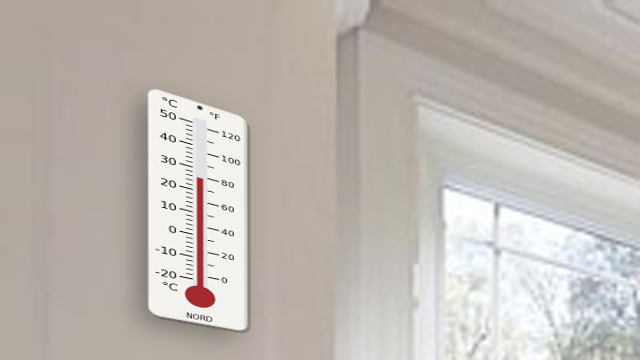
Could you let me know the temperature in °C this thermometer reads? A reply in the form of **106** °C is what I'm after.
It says **26** °C
